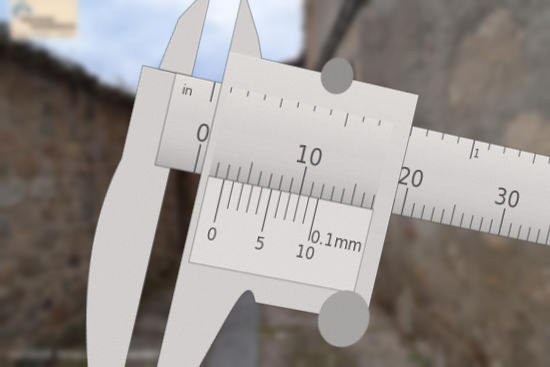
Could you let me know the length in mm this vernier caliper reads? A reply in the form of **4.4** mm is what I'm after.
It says **2.8** mm
